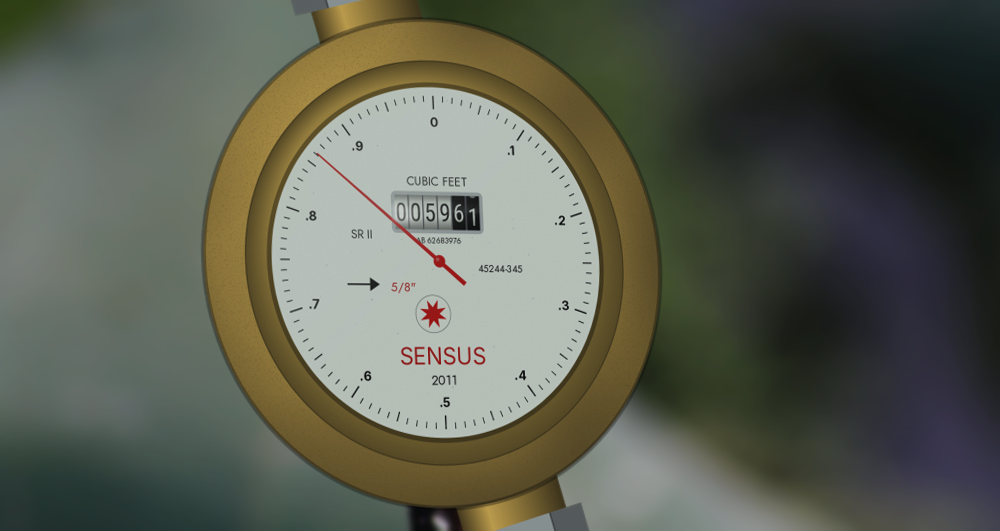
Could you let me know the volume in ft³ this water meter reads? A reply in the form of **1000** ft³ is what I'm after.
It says **5960.86** ft³
